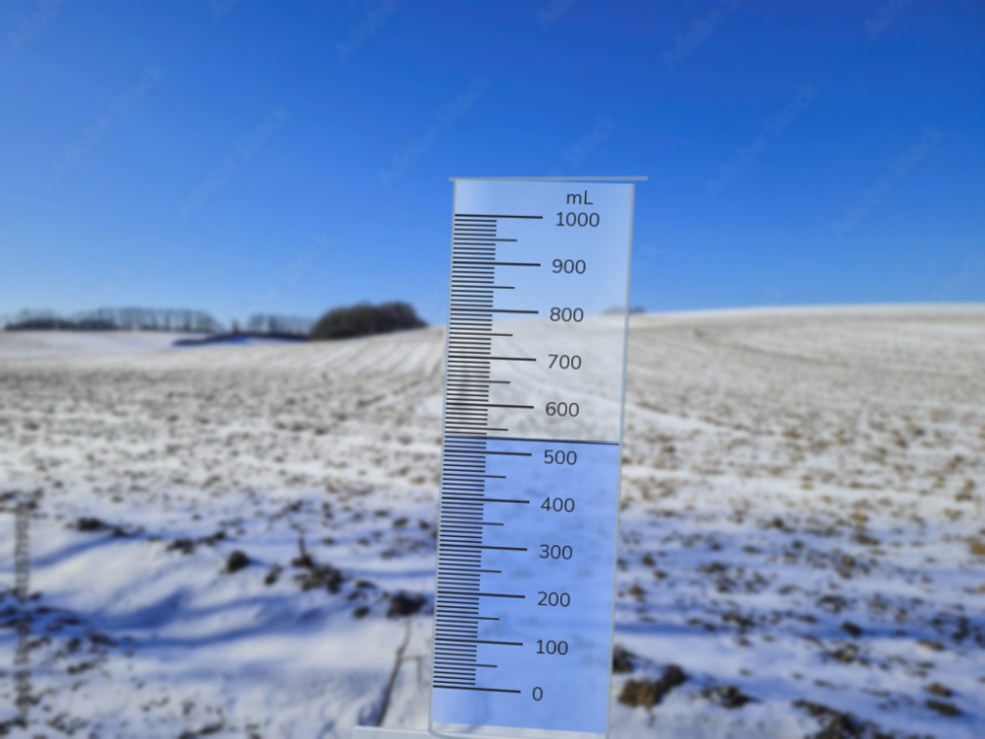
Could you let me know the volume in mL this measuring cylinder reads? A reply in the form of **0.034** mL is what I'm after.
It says **530** mL
